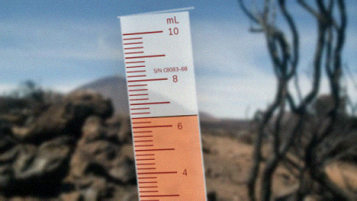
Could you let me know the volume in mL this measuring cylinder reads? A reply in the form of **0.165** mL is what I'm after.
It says **6.4** mL
